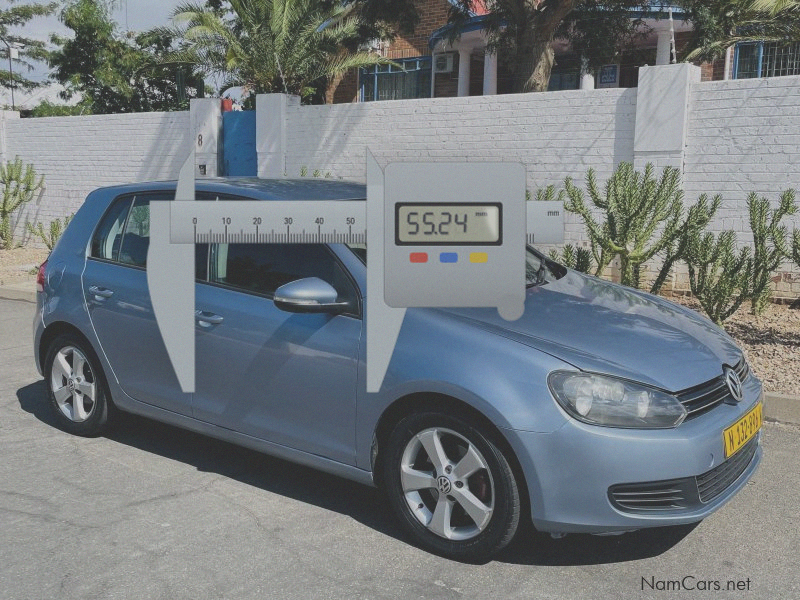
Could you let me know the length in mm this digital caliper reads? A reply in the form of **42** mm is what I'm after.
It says **55.24** mm
